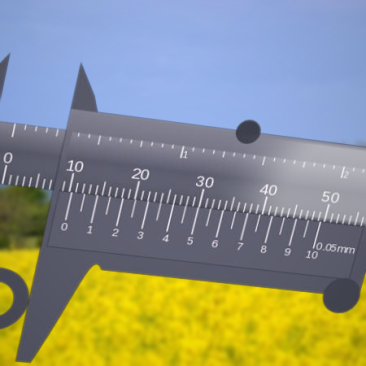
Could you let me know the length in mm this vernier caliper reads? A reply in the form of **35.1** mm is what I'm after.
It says **10.4** mm
